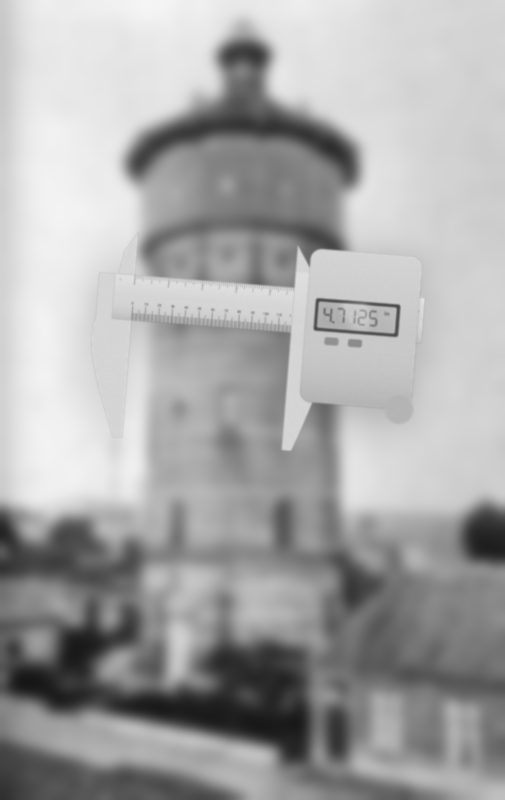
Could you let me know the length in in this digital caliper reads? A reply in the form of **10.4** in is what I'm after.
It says **4.7125** in
